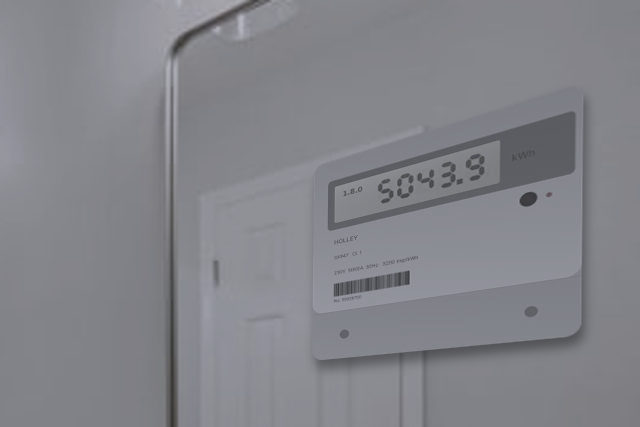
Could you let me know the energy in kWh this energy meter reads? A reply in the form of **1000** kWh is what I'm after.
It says **5043.9** kWh
